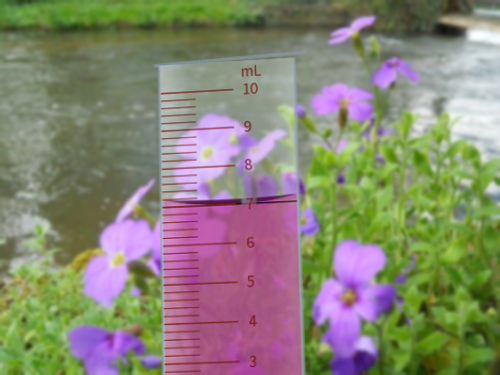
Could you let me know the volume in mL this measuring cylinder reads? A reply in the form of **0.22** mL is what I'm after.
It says **7** mL
